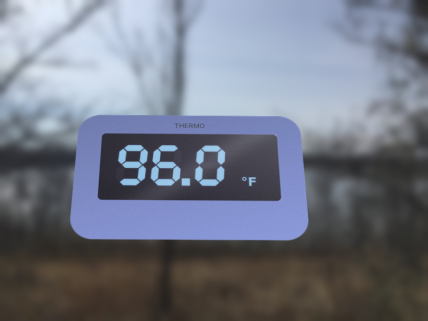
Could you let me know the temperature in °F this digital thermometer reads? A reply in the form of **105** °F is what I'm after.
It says **96.0** °F
